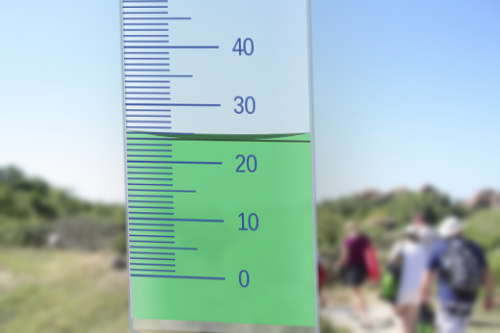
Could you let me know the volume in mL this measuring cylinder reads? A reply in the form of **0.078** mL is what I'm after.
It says **24** mL
